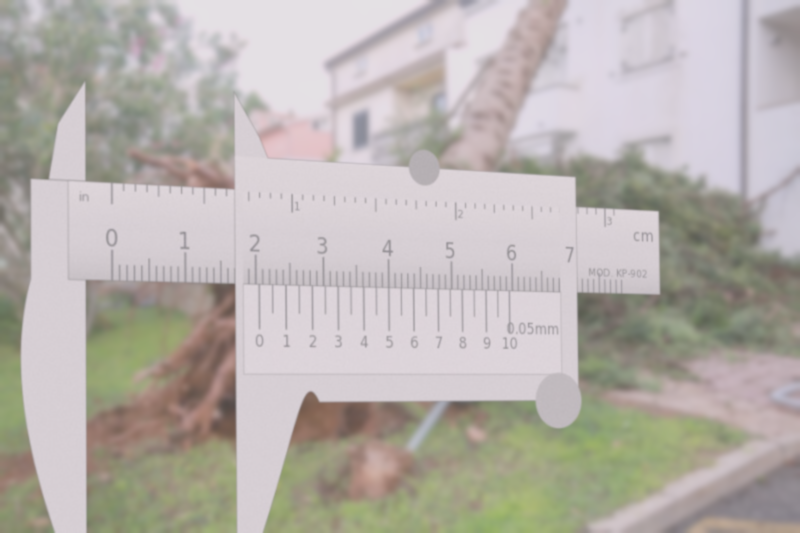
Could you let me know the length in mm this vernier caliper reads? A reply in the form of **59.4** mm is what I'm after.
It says **20.5** mm
